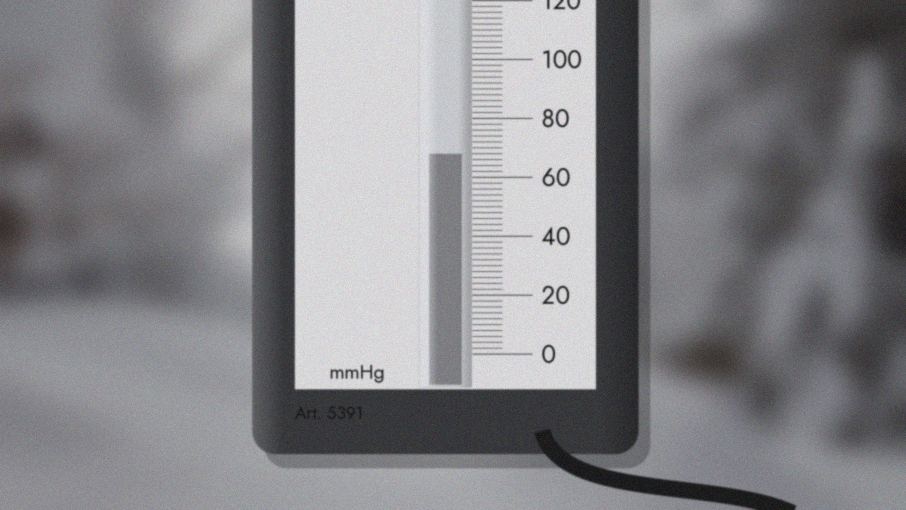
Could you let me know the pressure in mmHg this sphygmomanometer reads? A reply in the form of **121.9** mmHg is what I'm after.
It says **68** mmHg
